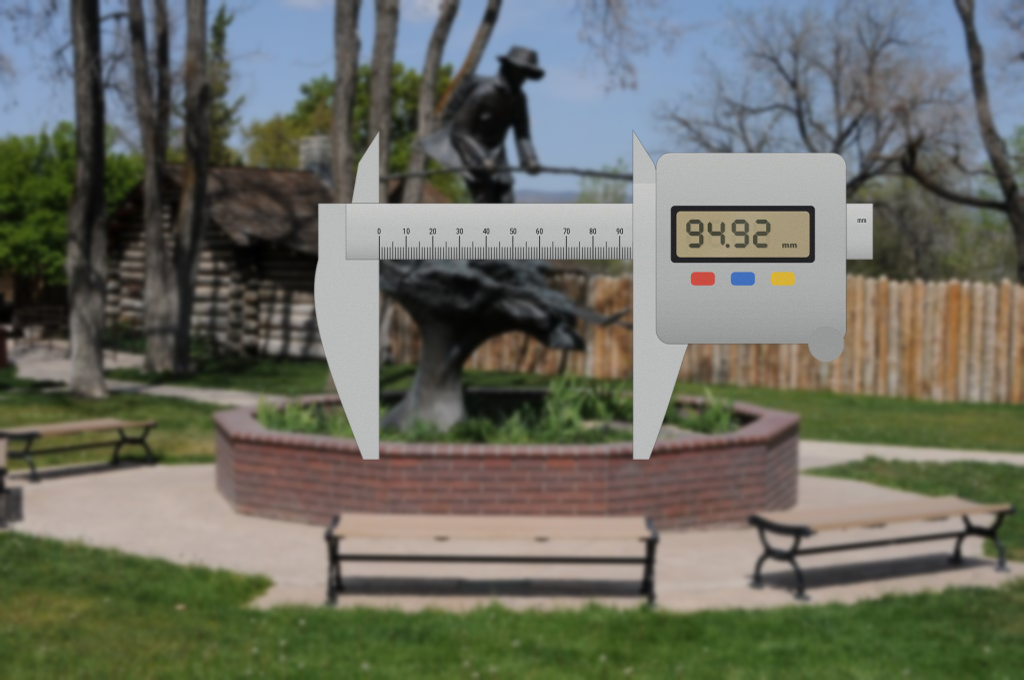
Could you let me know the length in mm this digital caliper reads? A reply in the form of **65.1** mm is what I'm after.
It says **94.92** mm
